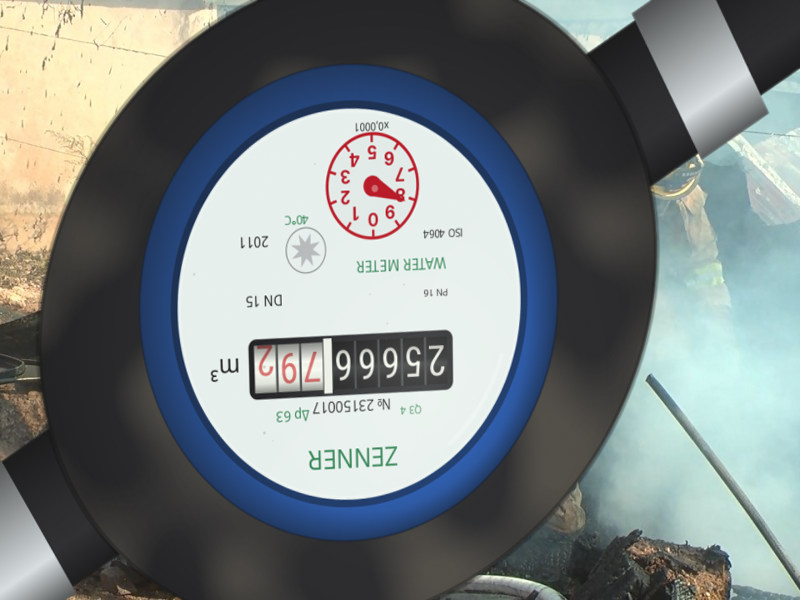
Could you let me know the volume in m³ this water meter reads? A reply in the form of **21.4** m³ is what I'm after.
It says **25666.7918** m³
